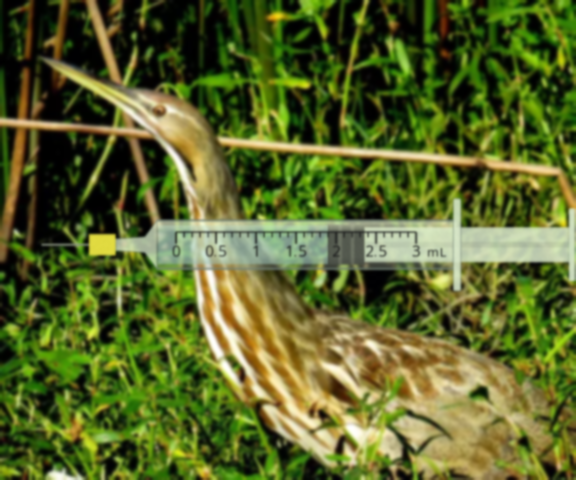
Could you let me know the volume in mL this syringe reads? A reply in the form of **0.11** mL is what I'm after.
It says **1.9** mL
